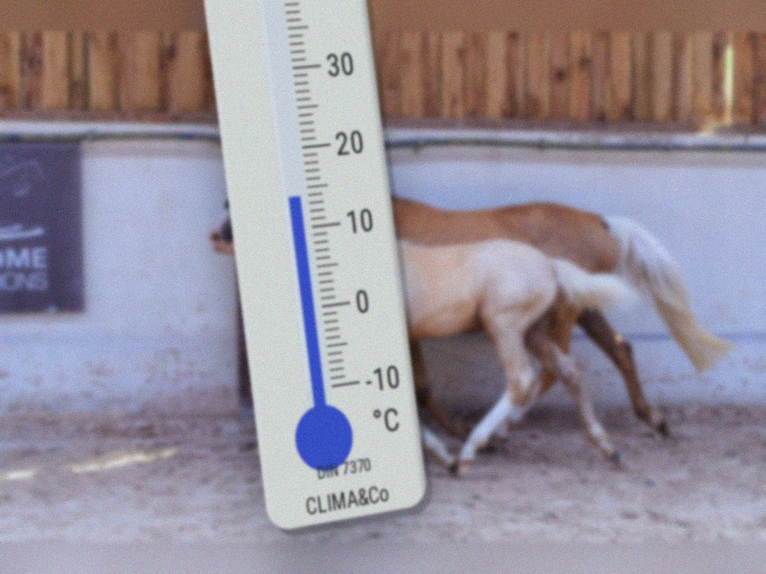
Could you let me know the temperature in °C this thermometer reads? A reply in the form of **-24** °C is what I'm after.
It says **14** °C
